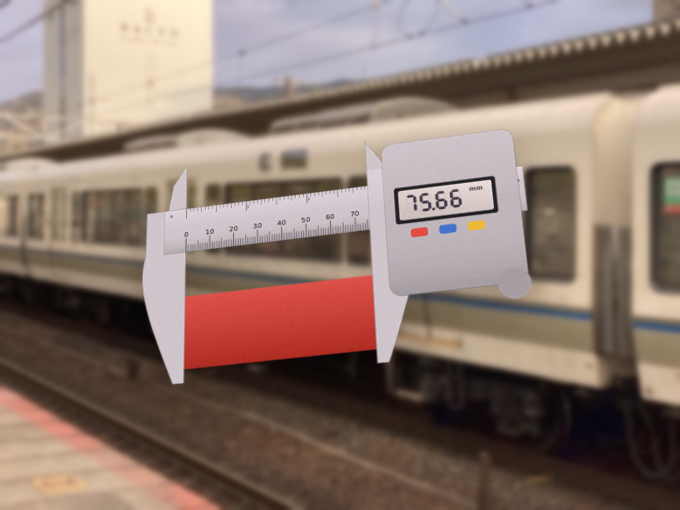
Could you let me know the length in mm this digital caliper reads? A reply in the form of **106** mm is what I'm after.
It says **75.66** mm
